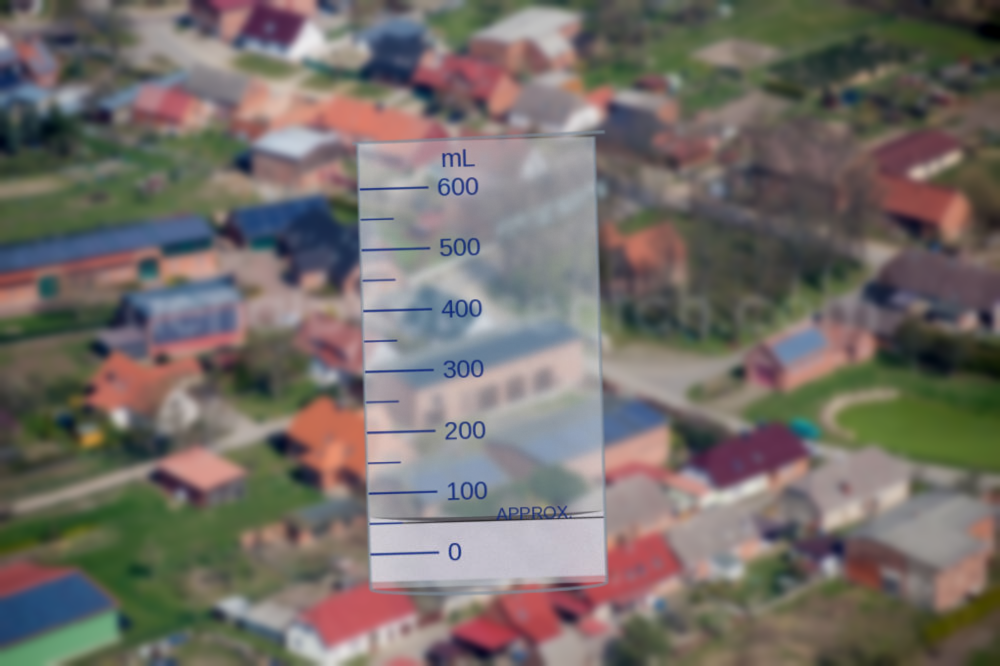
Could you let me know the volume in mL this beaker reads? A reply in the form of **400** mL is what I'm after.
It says **50** mL
